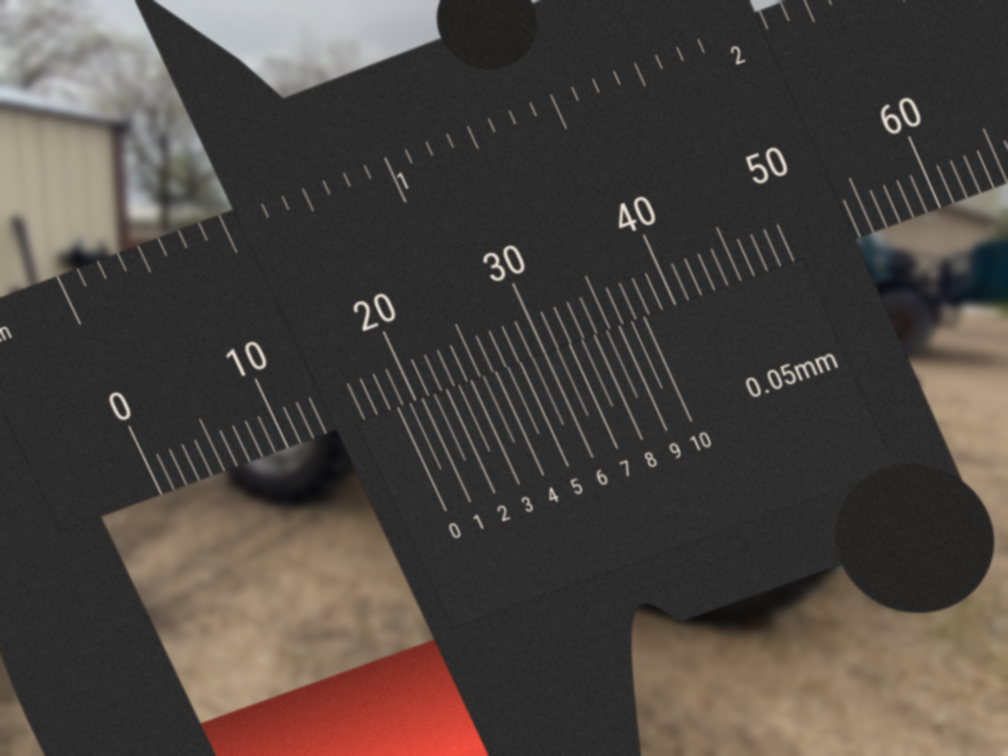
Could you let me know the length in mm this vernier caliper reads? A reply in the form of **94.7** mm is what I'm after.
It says **18.6** mm
